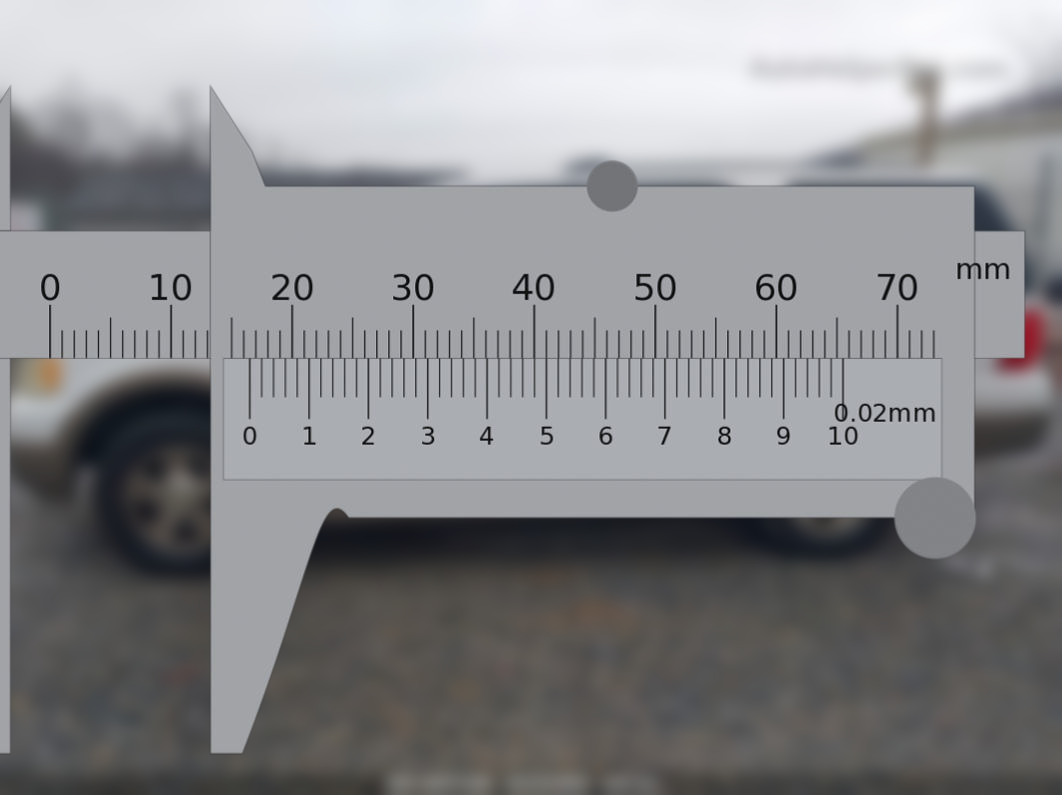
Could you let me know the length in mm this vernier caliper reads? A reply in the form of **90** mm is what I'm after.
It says **16.5** mm
